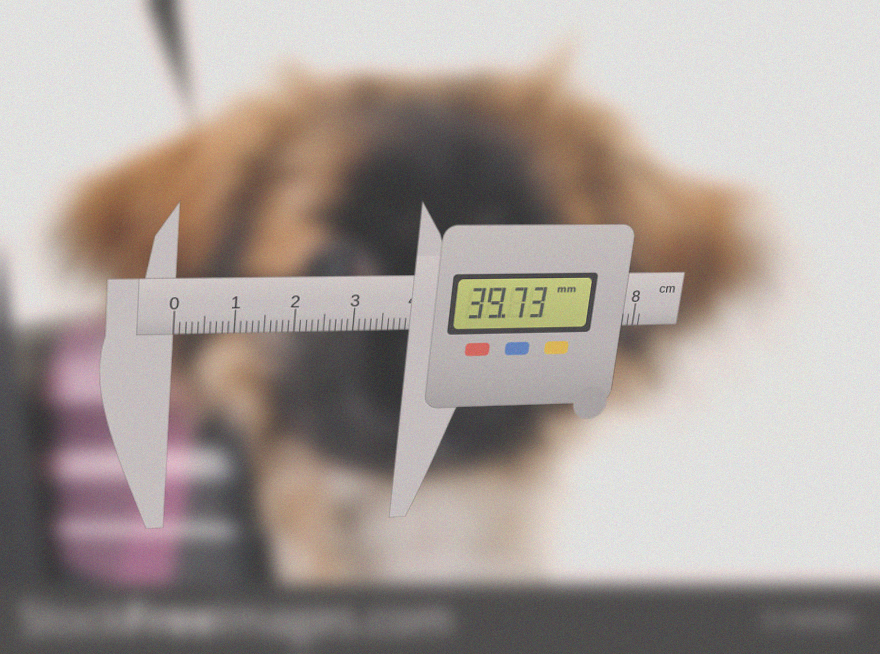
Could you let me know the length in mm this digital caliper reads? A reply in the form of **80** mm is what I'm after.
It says **39.73** mm
